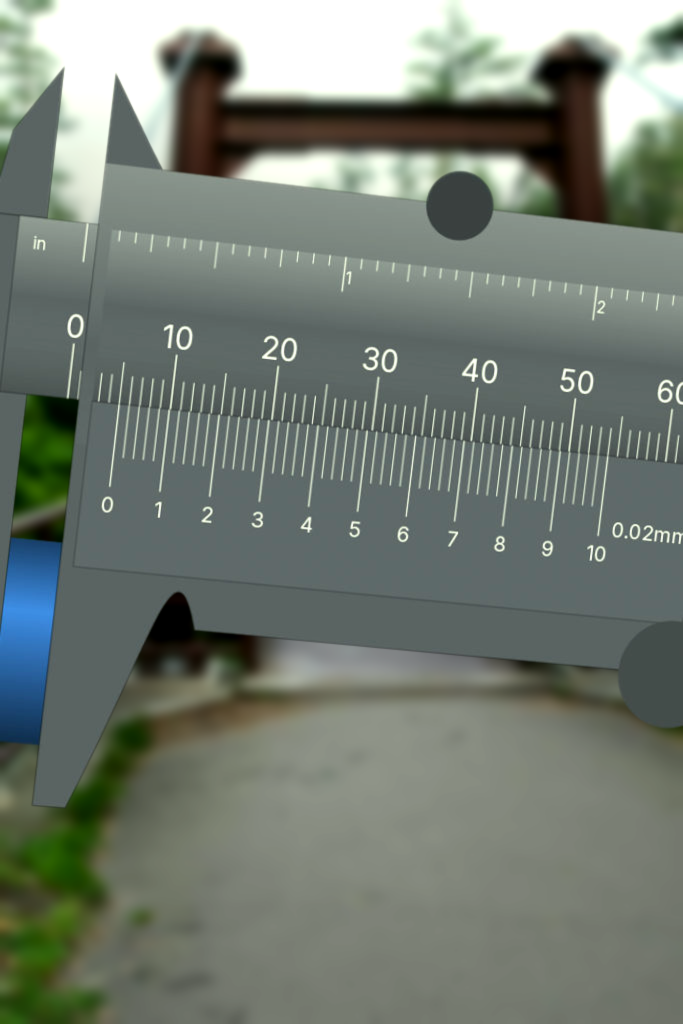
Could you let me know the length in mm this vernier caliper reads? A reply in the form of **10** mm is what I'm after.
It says **5.0** mm
